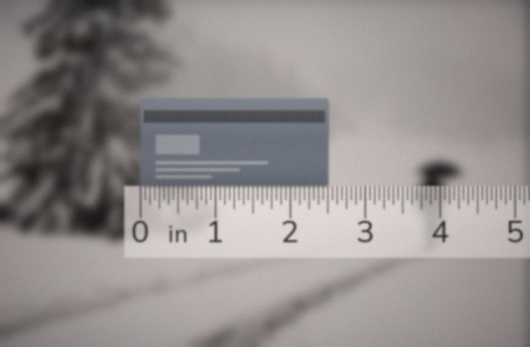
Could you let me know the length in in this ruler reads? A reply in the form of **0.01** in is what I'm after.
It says **2.5** in
